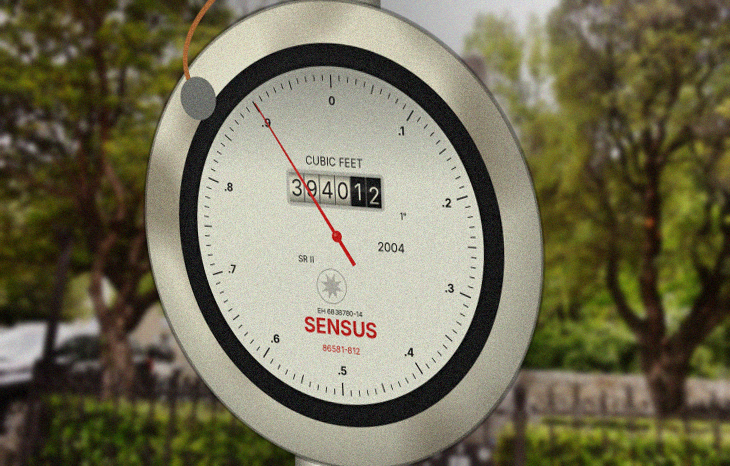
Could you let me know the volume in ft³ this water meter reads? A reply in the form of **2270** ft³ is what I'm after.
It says **394011.90** ft³
